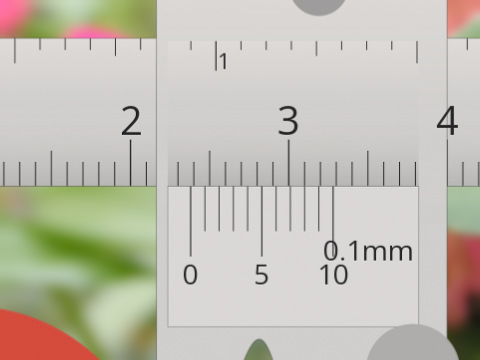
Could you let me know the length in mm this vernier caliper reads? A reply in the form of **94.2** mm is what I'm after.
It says **23.8** mm
